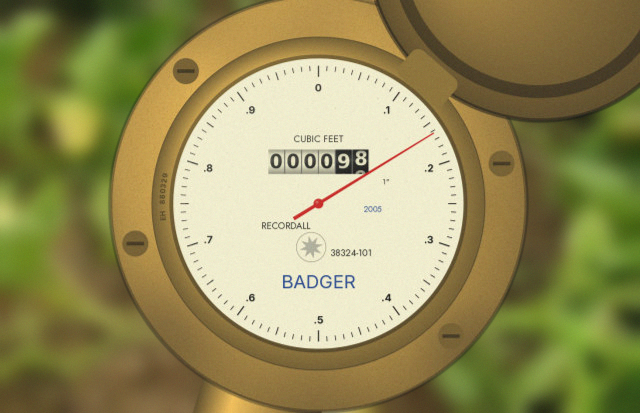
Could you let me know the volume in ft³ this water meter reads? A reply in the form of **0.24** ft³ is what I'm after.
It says **98.16** ft³
